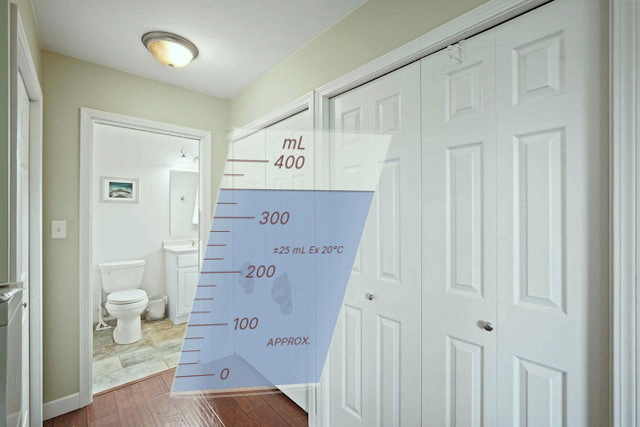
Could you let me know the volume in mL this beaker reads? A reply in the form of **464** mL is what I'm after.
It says **350** mL
